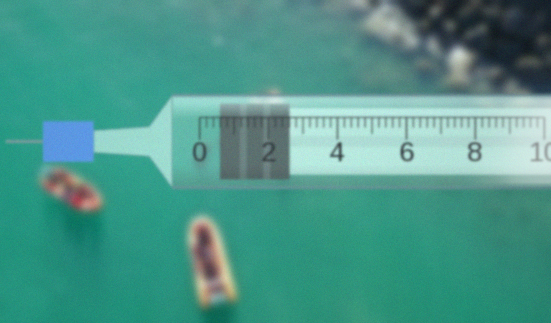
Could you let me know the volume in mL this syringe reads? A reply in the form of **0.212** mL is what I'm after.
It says **0.6** mL
